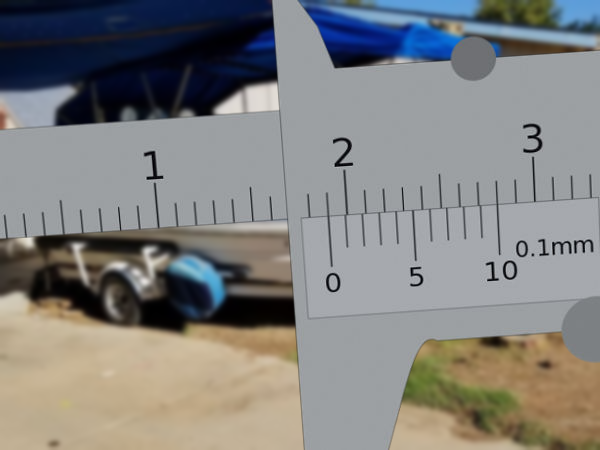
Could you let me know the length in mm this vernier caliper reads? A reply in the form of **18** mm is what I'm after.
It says **19.0** mm
